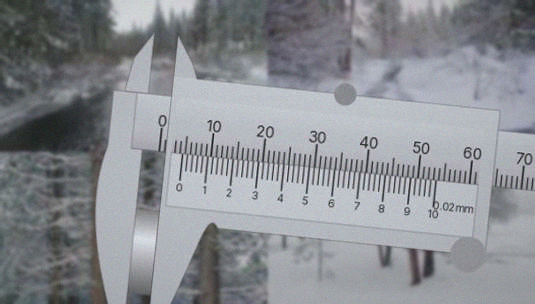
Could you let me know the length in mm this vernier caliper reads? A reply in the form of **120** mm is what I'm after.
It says **4.5** mm
